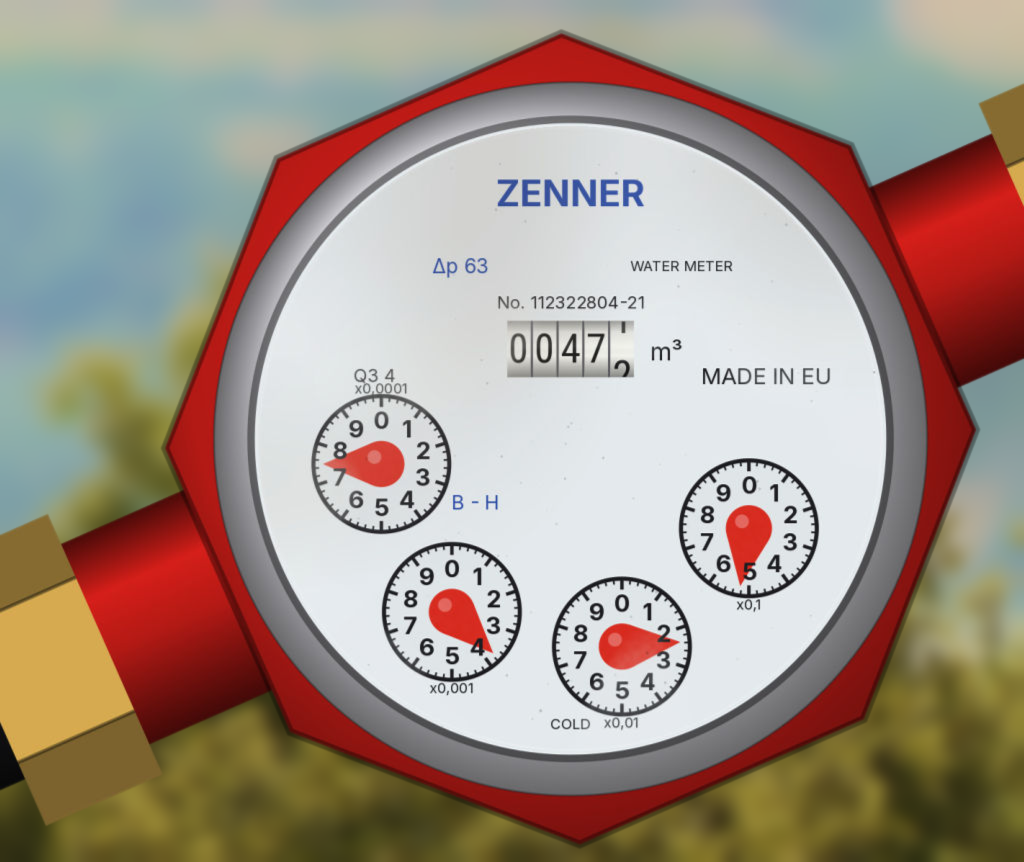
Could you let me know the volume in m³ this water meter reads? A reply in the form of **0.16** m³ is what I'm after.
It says **471.5237** m³
